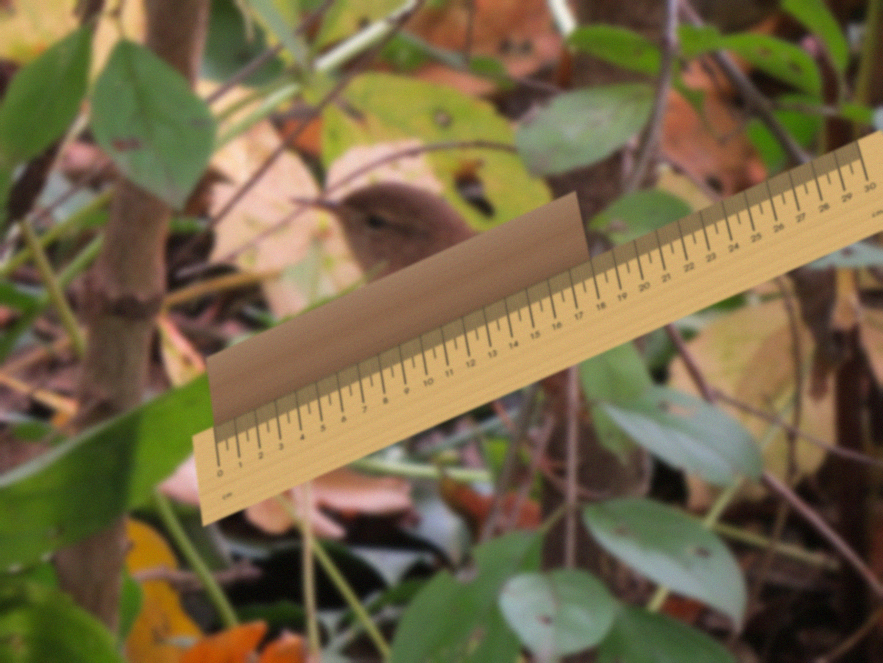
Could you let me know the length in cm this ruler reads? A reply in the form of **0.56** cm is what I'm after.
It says **18** cm
